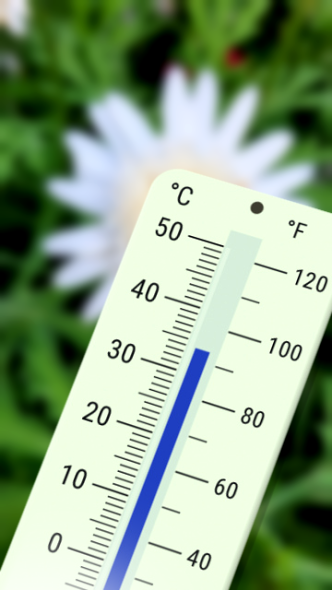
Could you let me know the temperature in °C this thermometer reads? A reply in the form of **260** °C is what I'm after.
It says **34** °C
